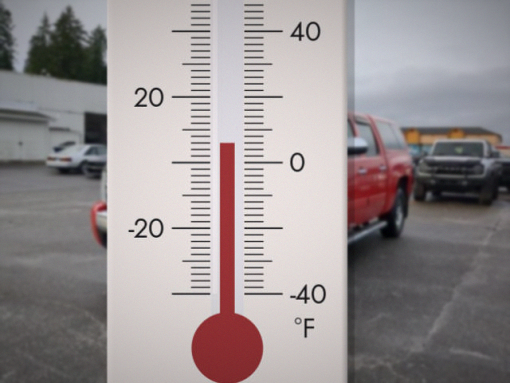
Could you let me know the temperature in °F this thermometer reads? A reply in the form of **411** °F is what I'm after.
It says **6** °F
